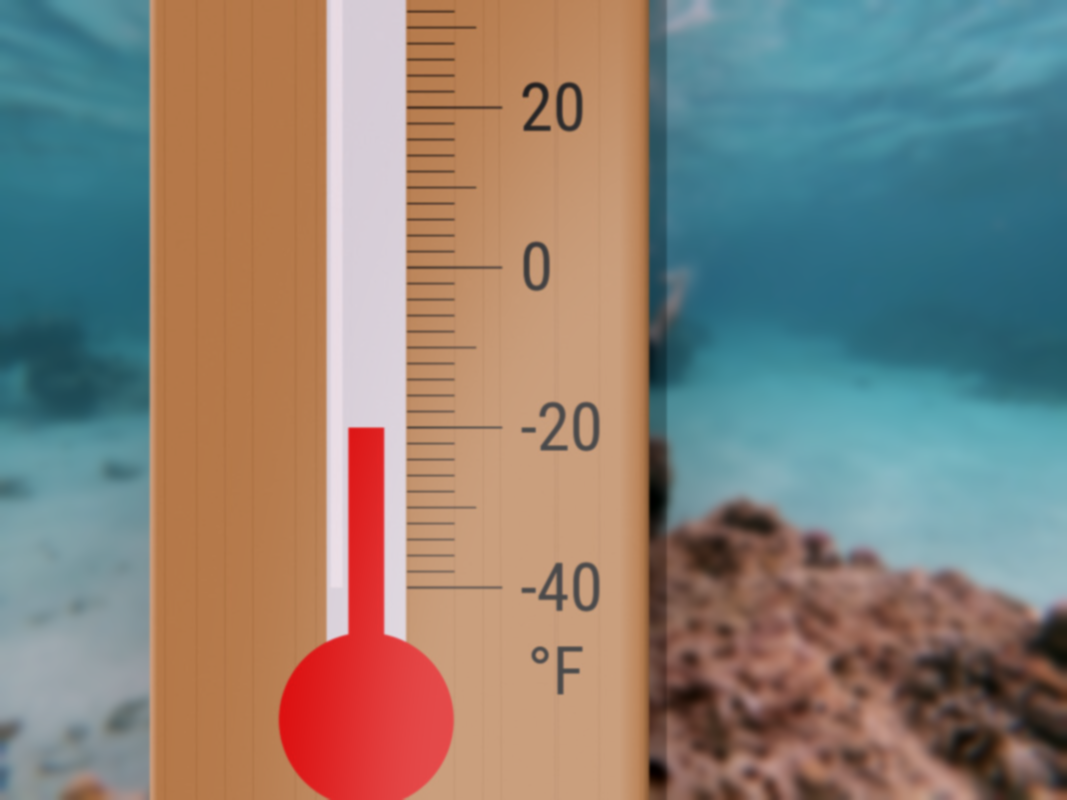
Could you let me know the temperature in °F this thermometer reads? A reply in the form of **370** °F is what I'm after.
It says **-20** °F
